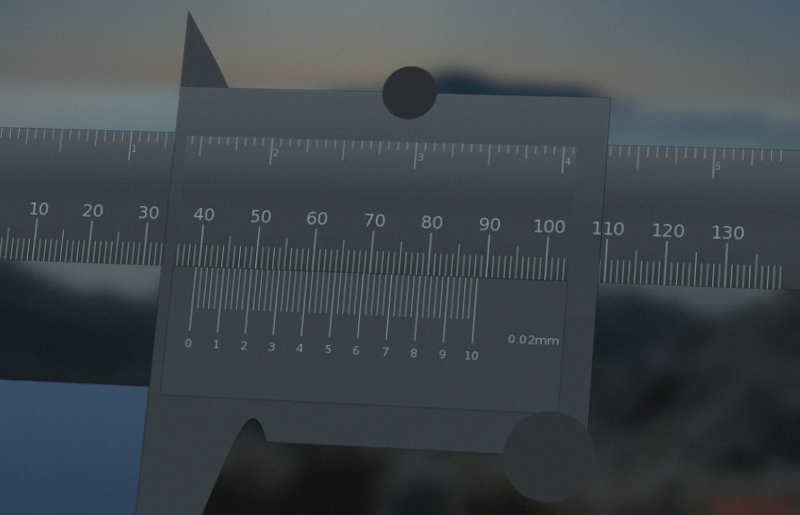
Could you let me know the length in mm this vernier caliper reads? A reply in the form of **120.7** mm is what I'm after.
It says **39.5** mm
